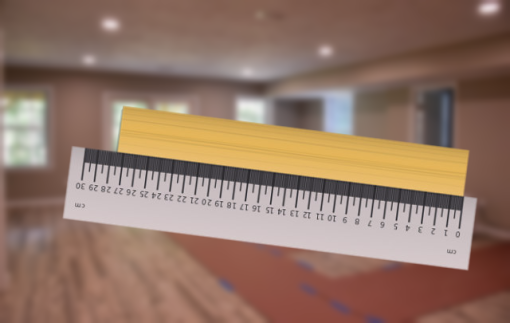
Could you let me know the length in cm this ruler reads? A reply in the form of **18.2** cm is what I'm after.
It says **27.5** cm
